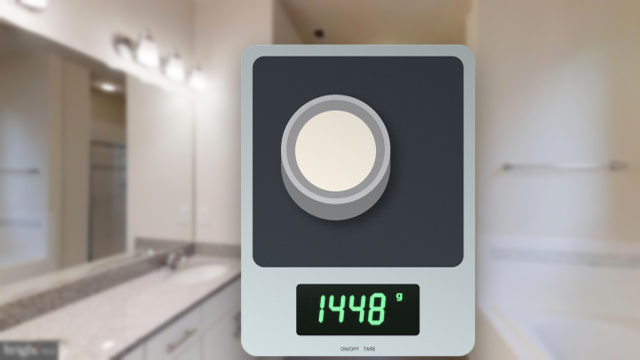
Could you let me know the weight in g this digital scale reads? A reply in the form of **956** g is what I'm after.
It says **1448** g
